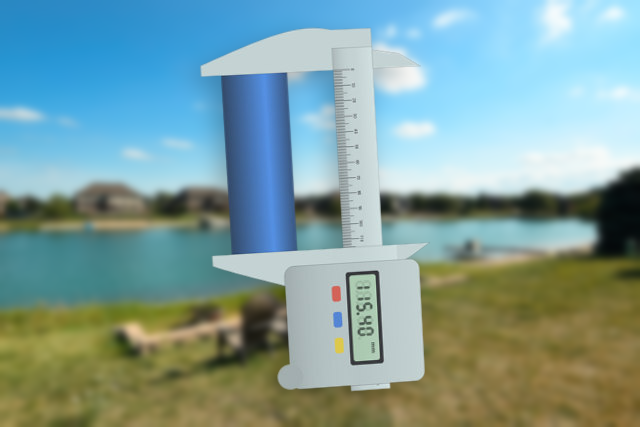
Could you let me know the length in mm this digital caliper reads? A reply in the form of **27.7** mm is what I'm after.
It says **115.40** mm
